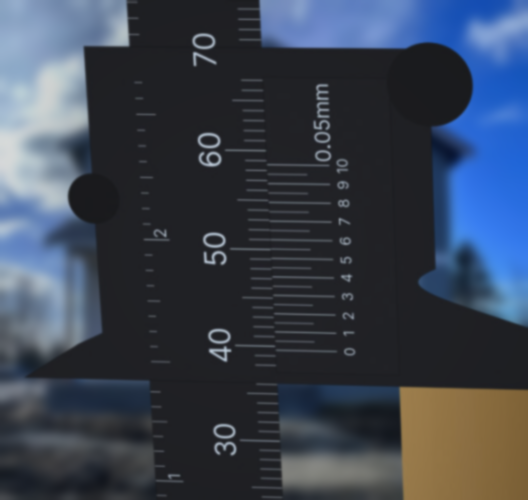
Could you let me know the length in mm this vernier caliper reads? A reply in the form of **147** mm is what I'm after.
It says **39.6** mm
